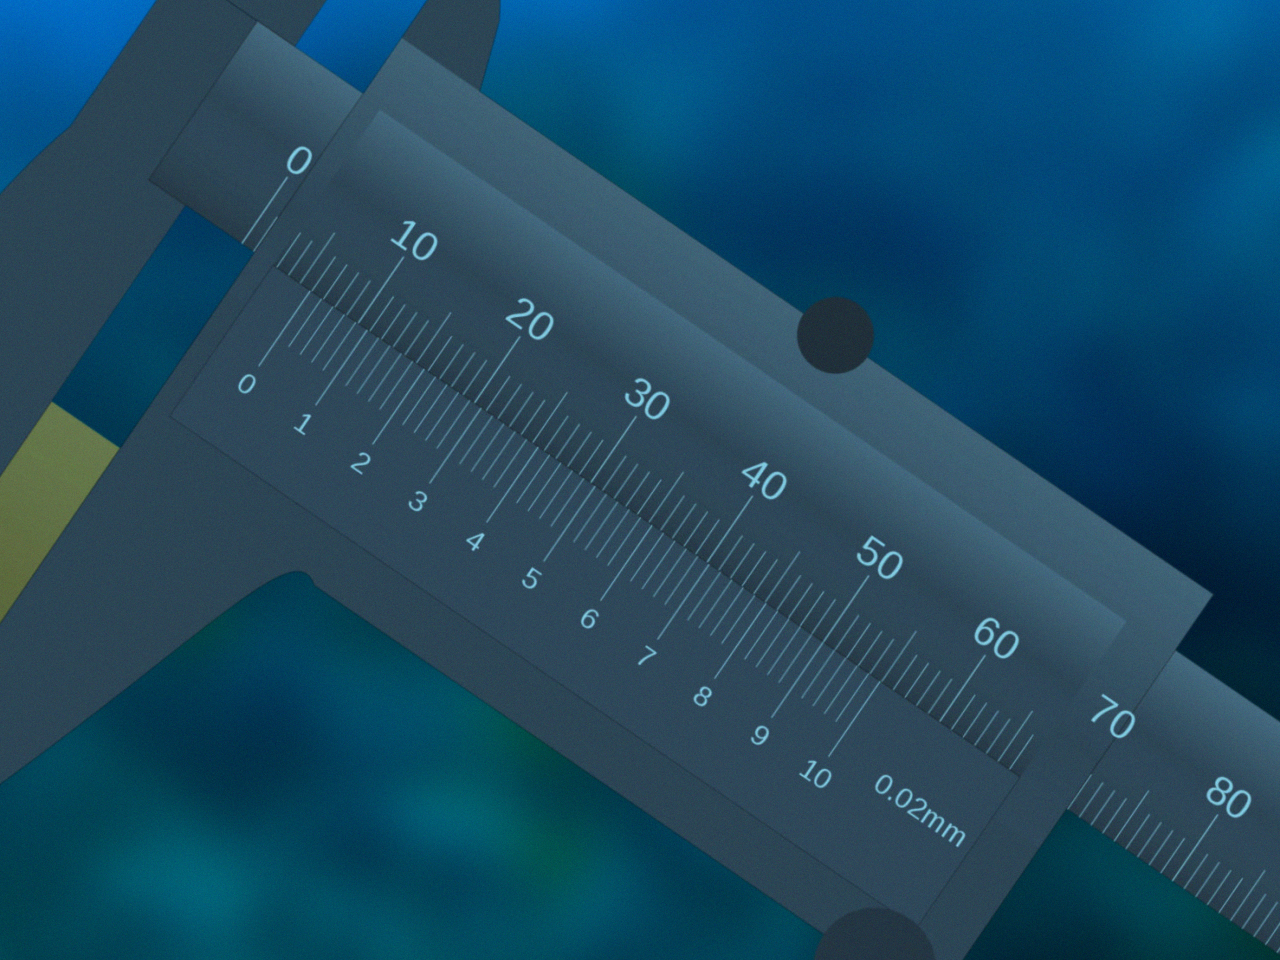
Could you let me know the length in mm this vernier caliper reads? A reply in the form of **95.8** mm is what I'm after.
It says **5.9** mm
